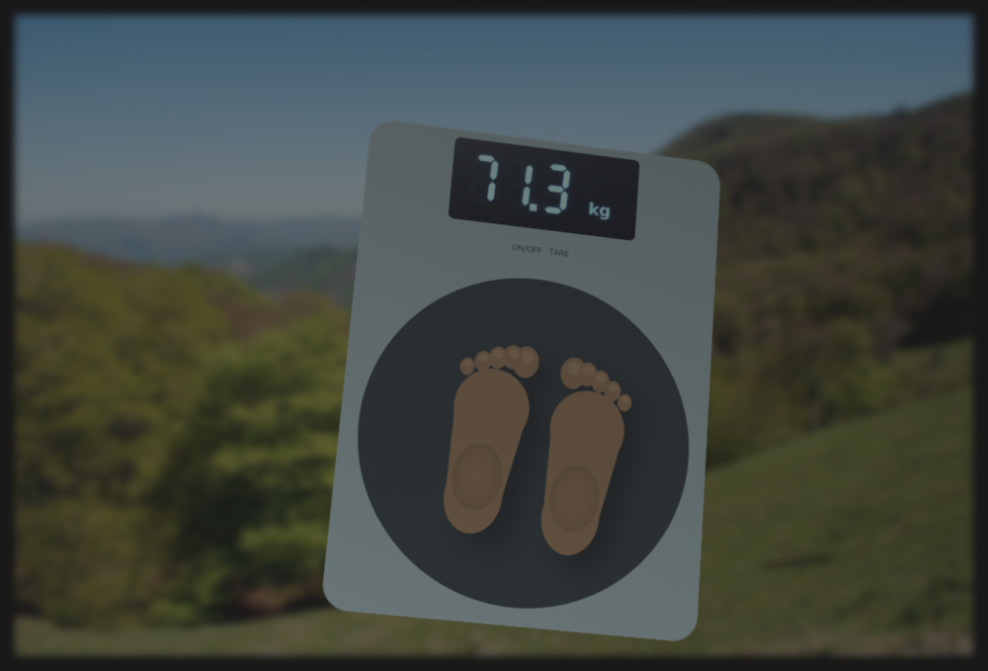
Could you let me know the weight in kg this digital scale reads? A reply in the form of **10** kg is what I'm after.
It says **71.3** kg
